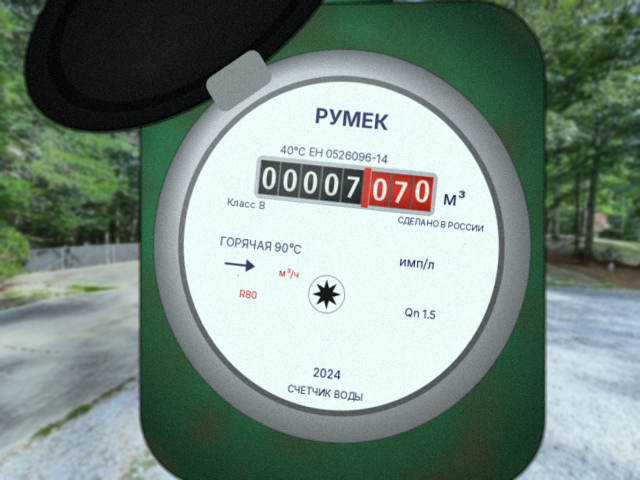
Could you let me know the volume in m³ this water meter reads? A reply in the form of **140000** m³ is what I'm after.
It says **7.070** m³
